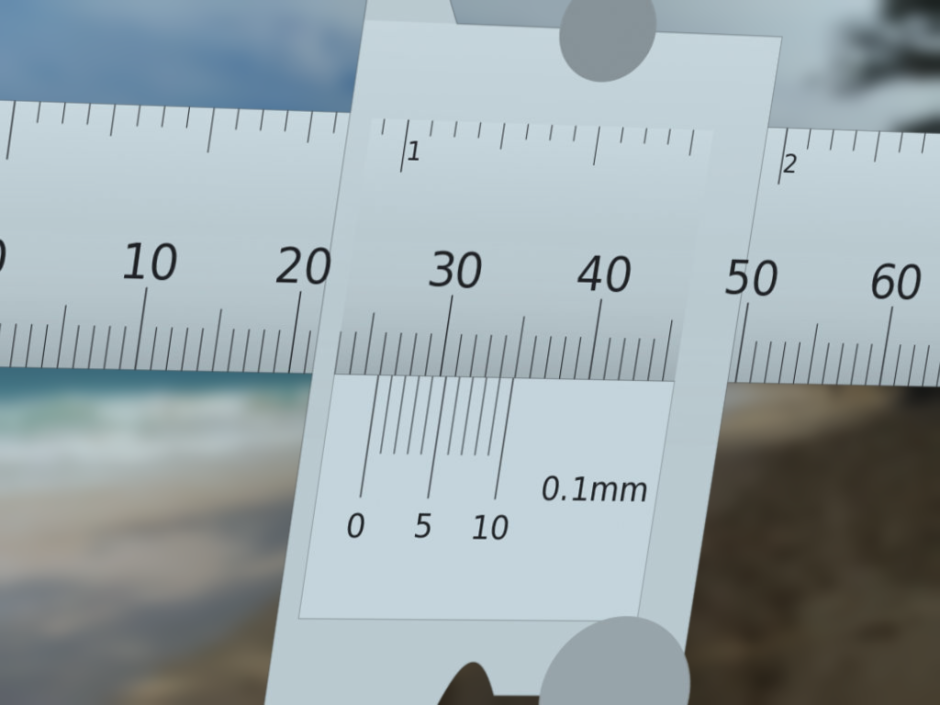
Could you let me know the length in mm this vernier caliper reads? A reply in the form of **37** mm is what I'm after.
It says **25.9** mm
